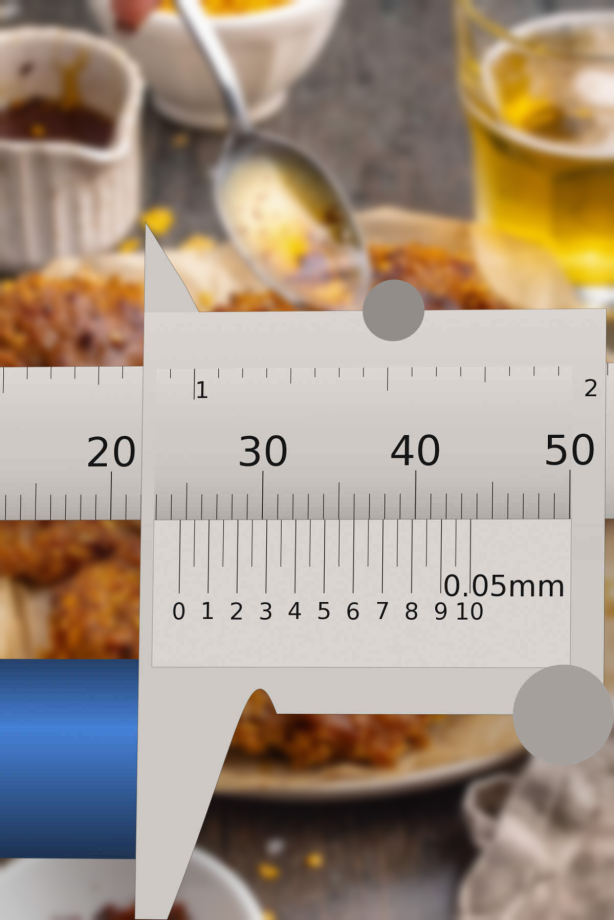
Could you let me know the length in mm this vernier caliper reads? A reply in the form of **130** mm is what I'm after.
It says **24.6** mm
